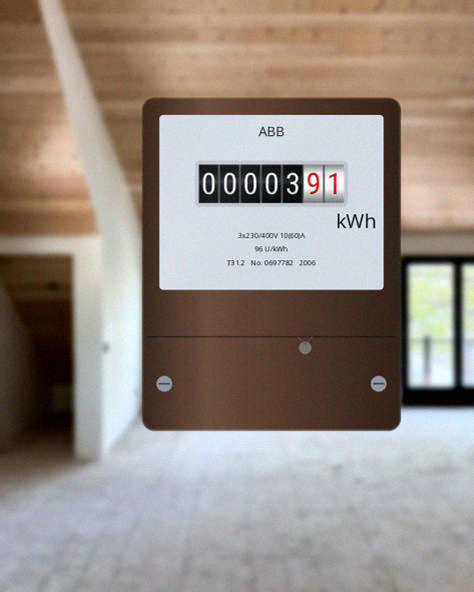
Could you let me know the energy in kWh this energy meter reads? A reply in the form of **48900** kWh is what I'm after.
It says **3.91** kWh
